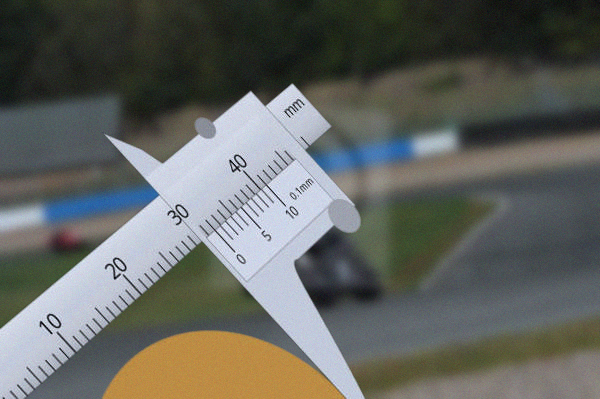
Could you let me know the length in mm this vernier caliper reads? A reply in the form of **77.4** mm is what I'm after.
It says **32.0** mm
